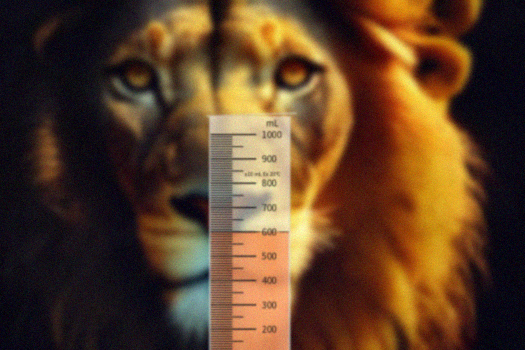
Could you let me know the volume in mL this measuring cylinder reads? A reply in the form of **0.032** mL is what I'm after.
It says **600** mL
